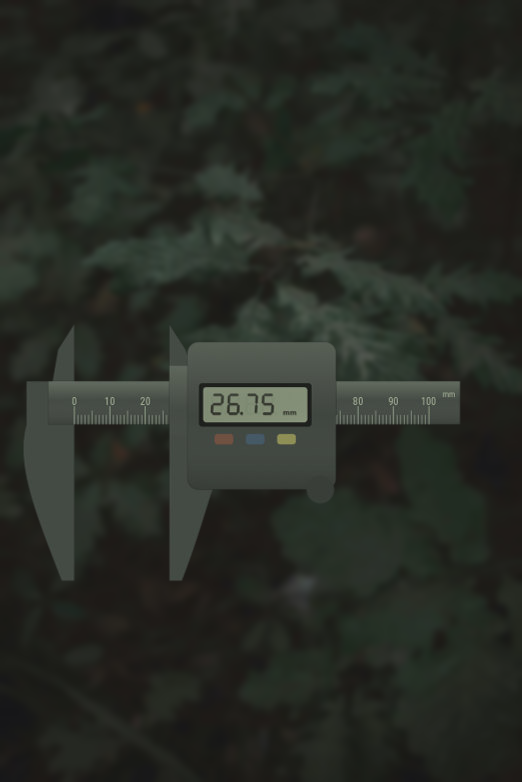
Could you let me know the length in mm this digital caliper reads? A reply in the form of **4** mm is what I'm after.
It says **26.75** mm
